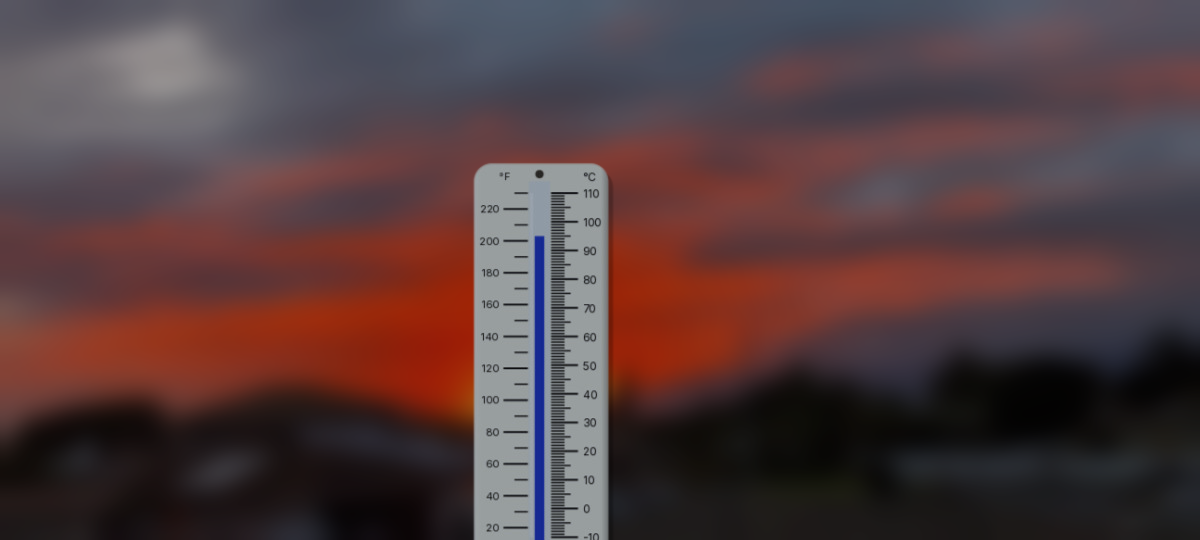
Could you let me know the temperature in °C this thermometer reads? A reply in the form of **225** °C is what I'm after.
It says **95** °C
